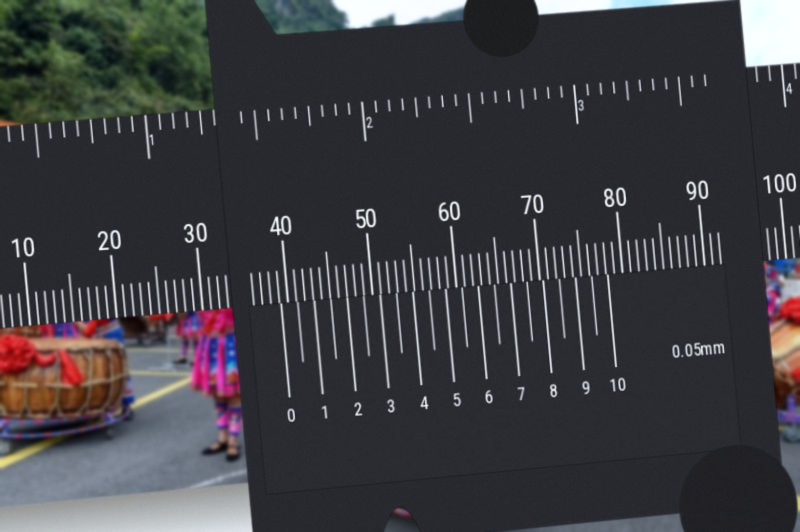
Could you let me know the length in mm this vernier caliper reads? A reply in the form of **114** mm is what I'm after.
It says **39.2** mm
